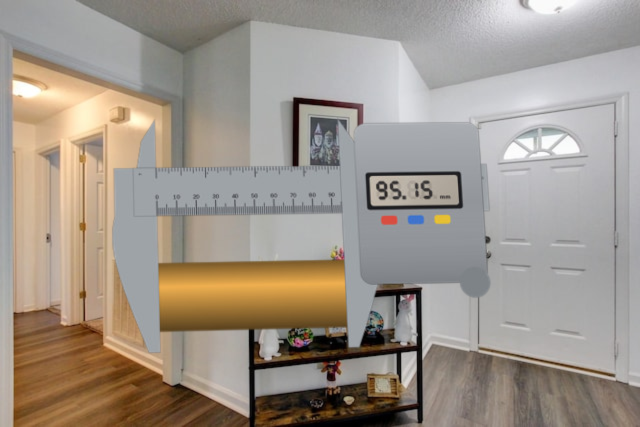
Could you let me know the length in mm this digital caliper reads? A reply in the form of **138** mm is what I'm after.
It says **95.15** mm
